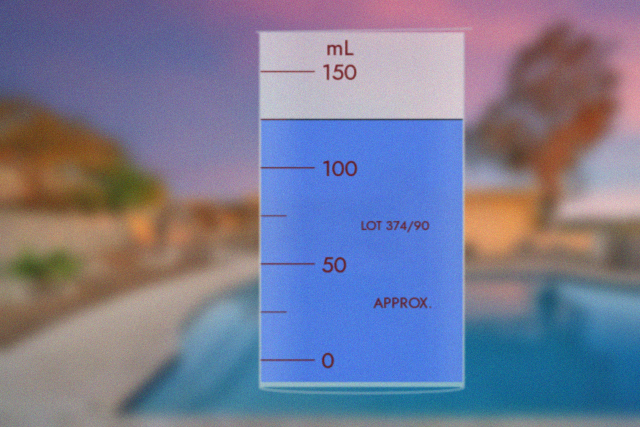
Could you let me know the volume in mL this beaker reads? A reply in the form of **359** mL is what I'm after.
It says **125** mL
